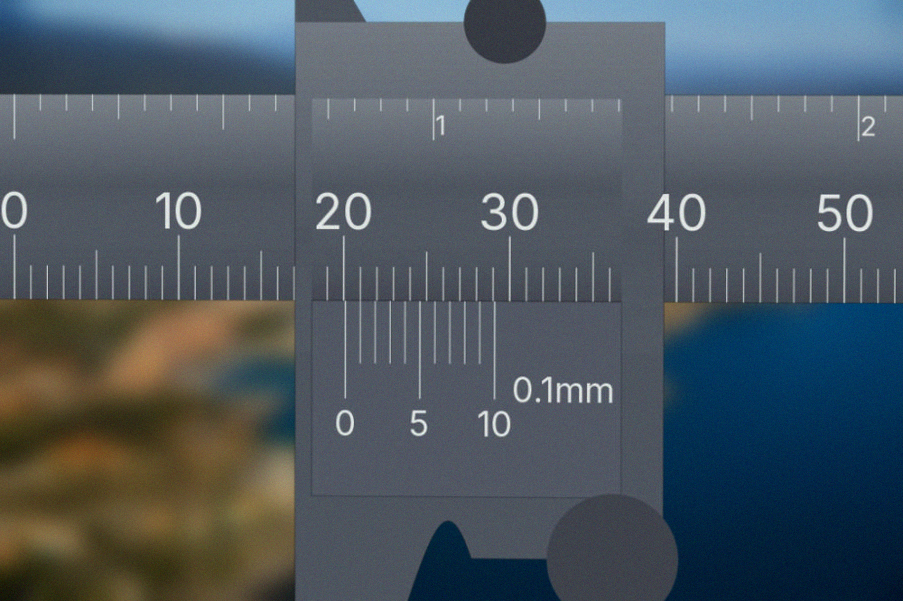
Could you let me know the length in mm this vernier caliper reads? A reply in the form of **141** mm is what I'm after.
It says **20.1** mm
